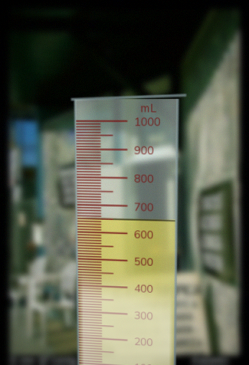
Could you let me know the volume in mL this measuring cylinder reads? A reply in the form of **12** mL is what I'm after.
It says **650** mL
